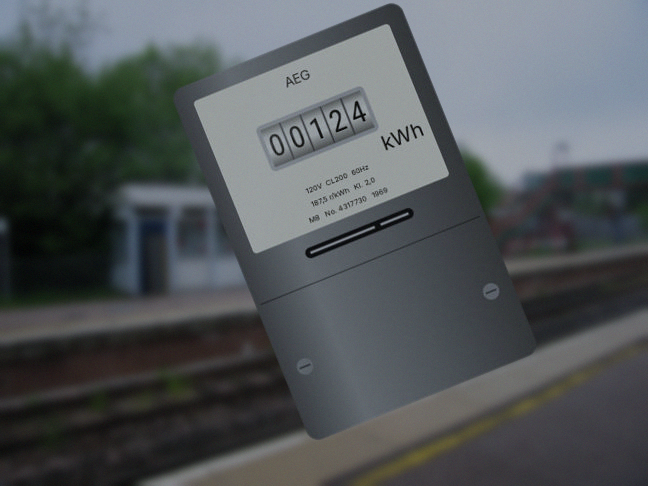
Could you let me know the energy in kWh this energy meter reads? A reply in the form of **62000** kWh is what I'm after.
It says **124** kWh
